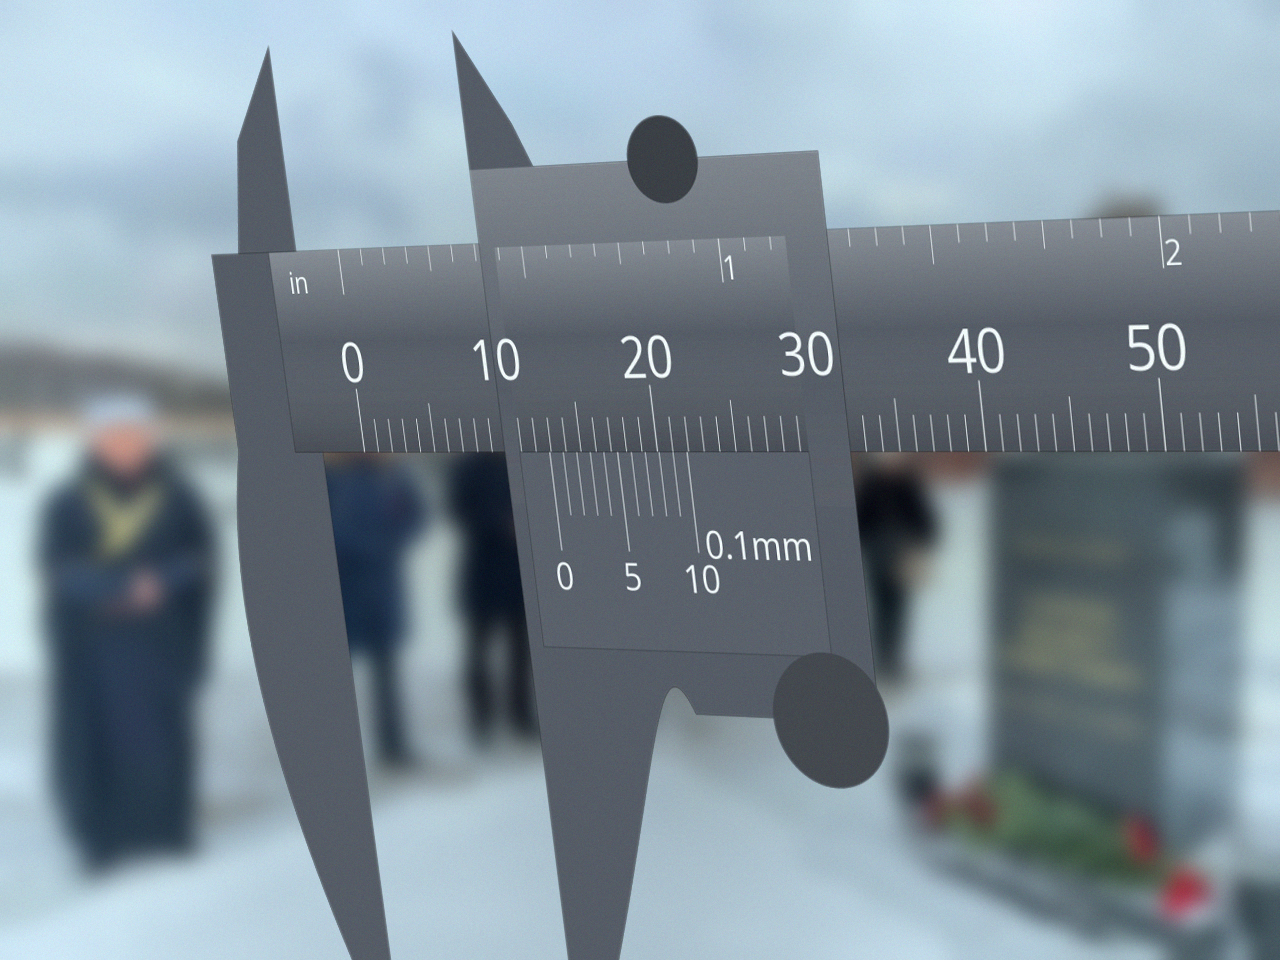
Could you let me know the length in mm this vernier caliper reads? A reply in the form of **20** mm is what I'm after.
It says **12.9** mm
